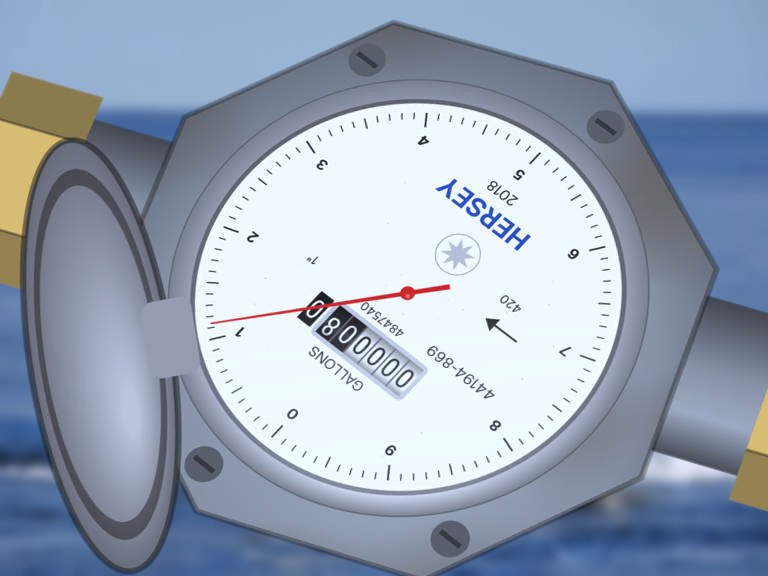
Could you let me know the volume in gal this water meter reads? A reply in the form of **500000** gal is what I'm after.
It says **81.1** gal
